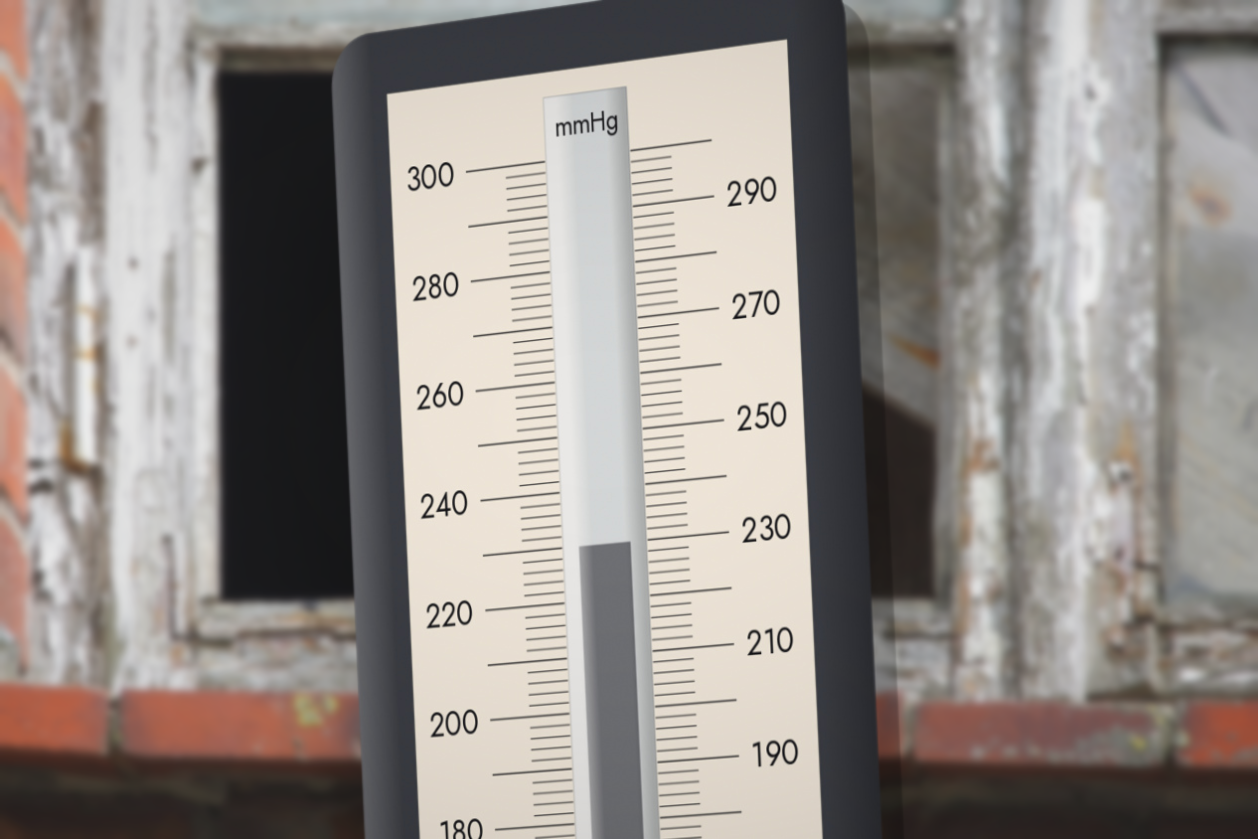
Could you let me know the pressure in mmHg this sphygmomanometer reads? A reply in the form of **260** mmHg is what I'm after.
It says **230** mmHg
